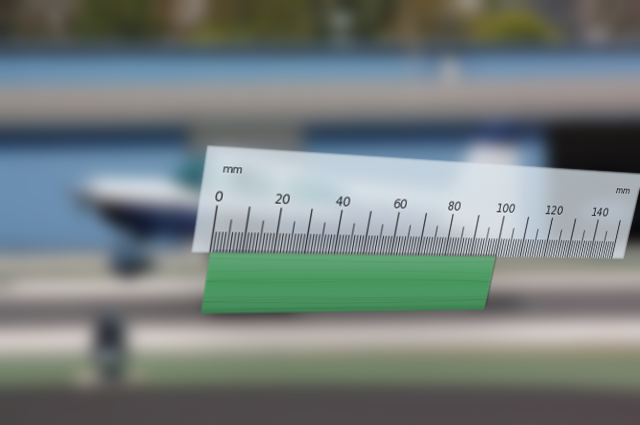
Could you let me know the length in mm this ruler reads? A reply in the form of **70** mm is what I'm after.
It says **100** mm
